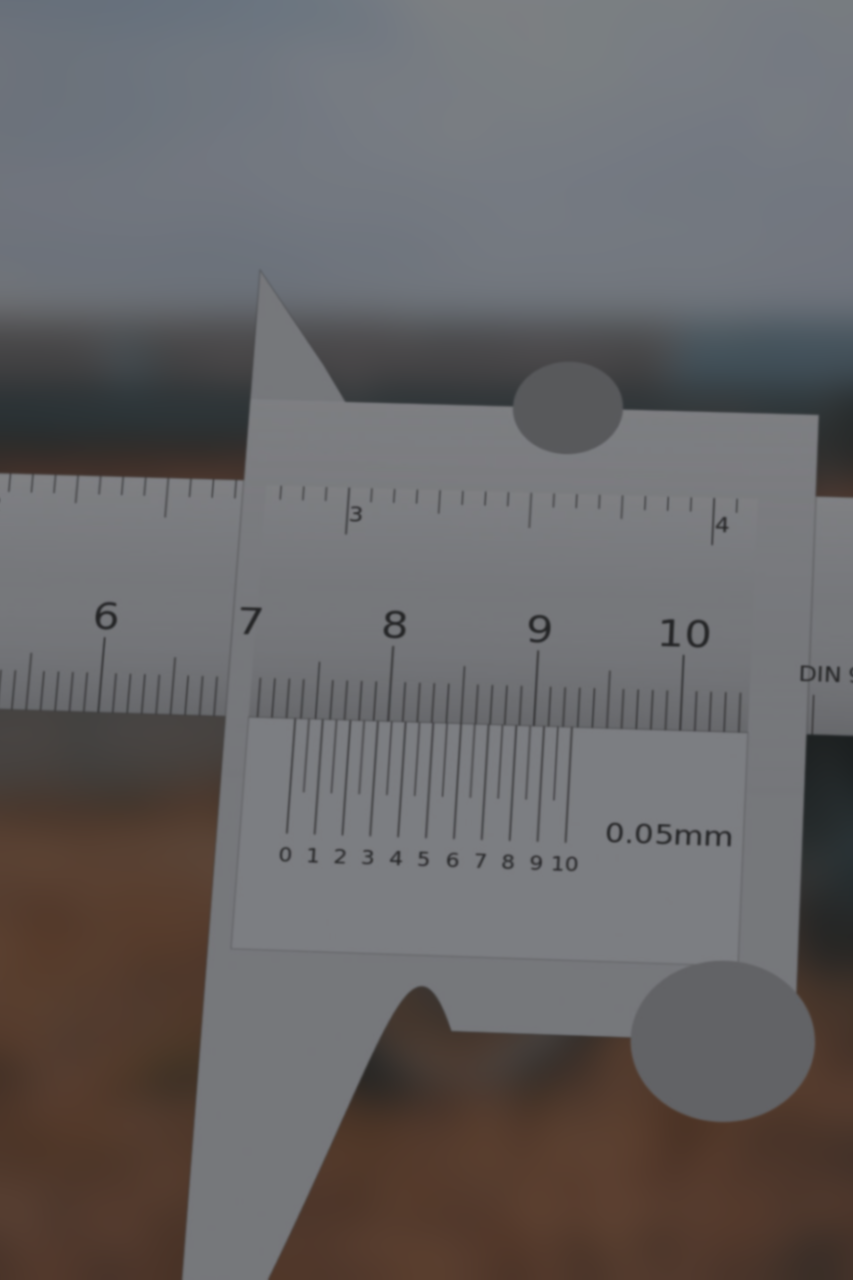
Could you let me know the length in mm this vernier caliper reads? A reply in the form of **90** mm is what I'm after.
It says **73.6** mm
